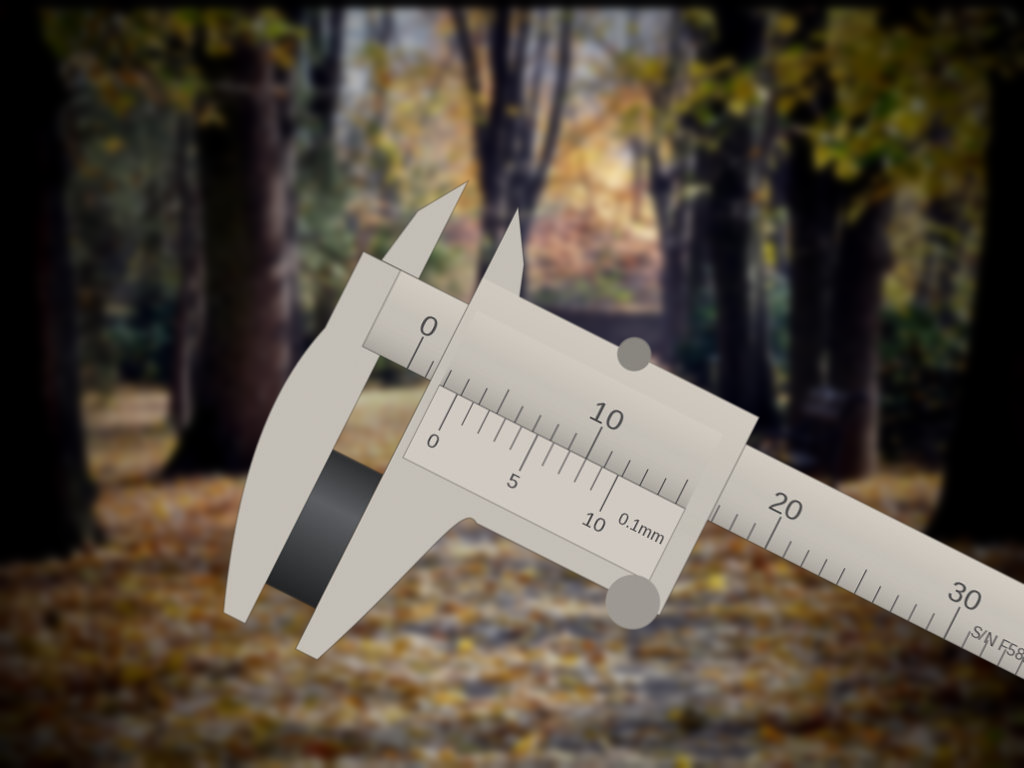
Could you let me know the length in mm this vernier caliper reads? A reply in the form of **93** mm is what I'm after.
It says **2.8** mm
